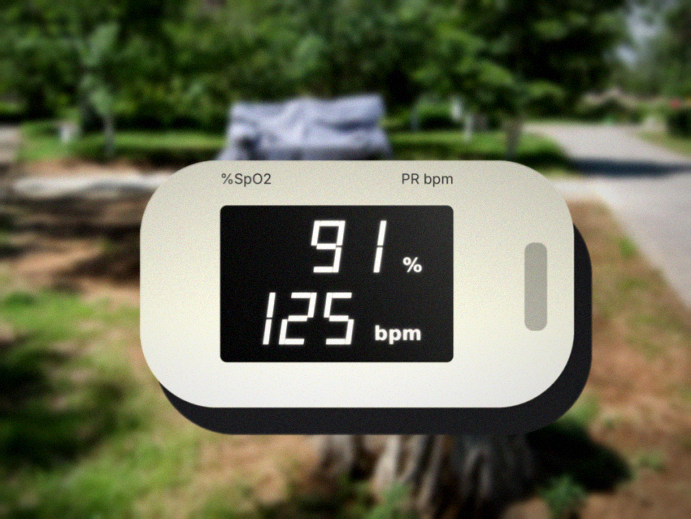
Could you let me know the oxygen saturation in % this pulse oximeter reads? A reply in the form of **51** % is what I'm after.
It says **91** %
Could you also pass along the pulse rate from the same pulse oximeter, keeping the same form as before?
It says **125** bpm
